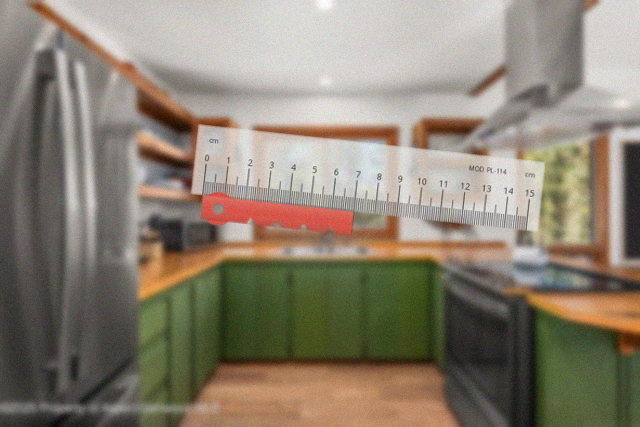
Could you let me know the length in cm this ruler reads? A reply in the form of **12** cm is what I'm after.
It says **7** cm
